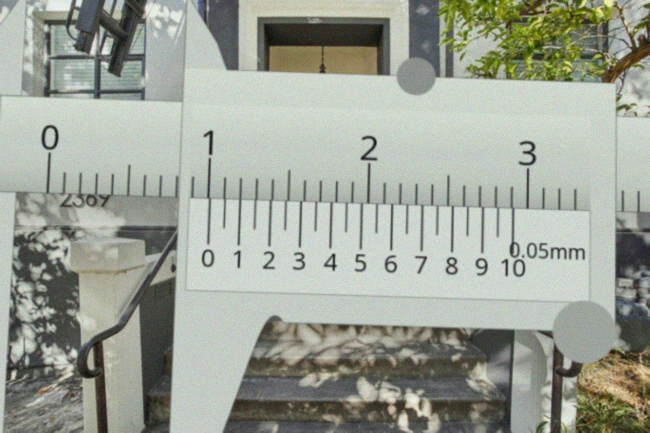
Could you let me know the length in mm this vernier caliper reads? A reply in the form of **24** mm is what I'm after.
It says **10.1** mm
